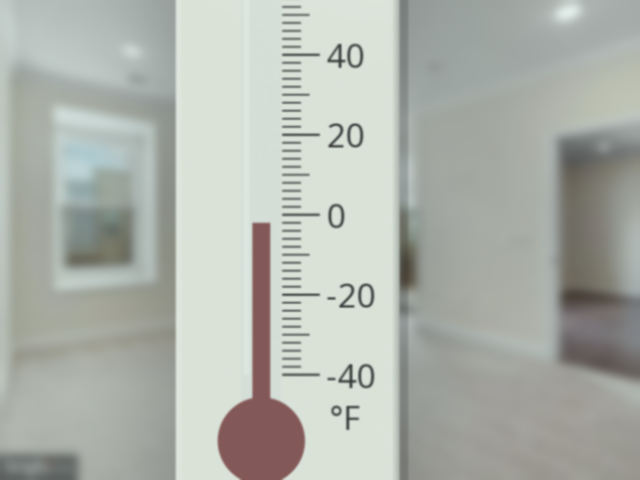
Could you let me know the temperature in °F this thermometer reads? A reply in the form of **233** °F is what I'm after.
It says **-2** °F
